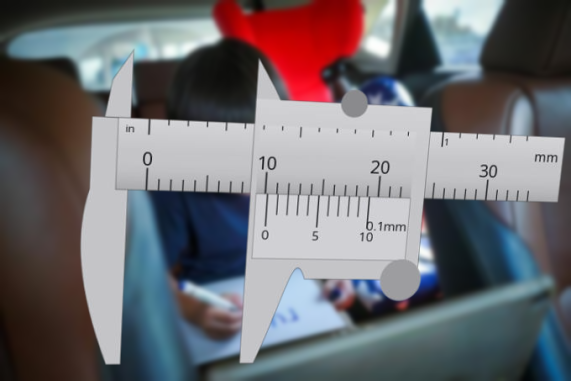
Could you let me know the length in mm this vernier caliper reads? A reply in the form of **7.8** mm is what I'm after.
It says **10.2** mm
